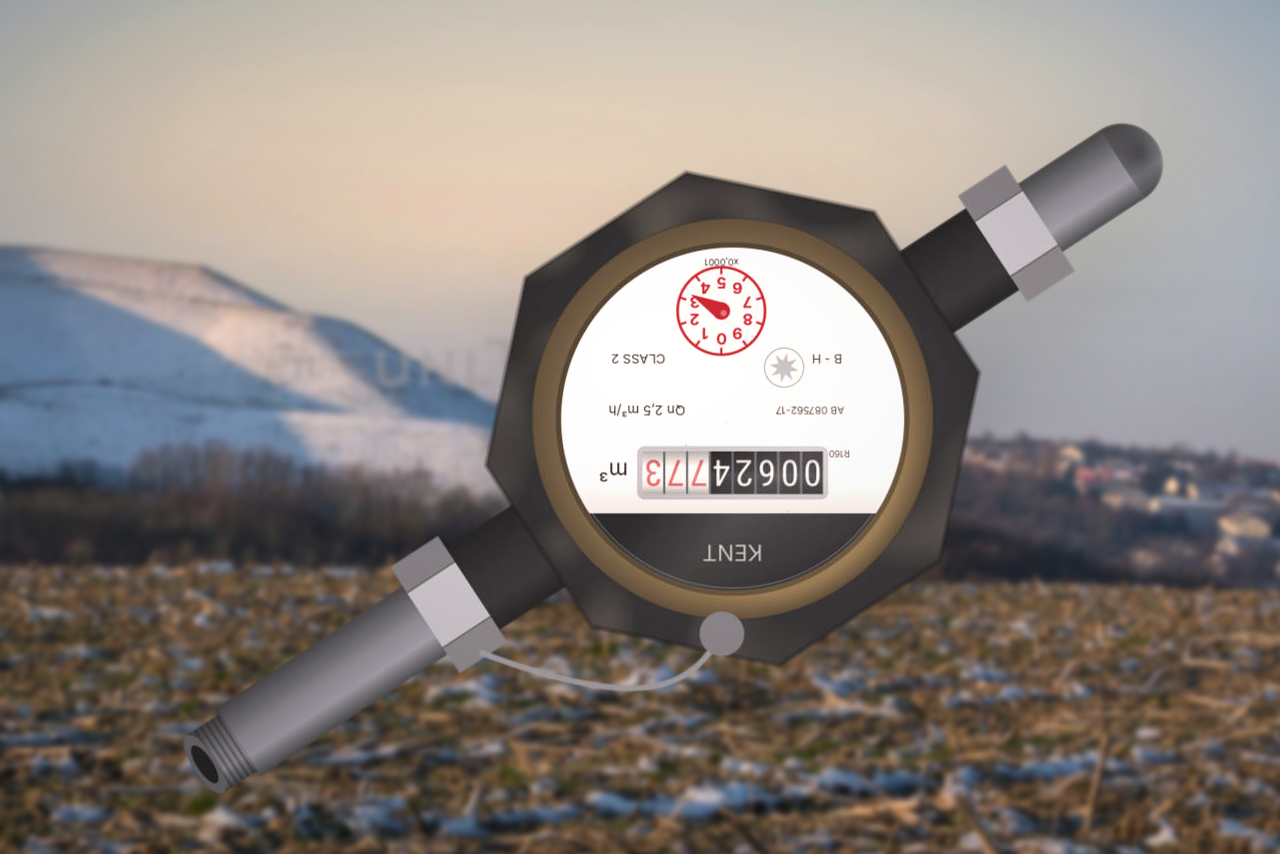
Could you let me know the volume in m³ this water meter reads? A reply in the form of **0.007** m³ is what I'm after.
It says **624.7733** m³
